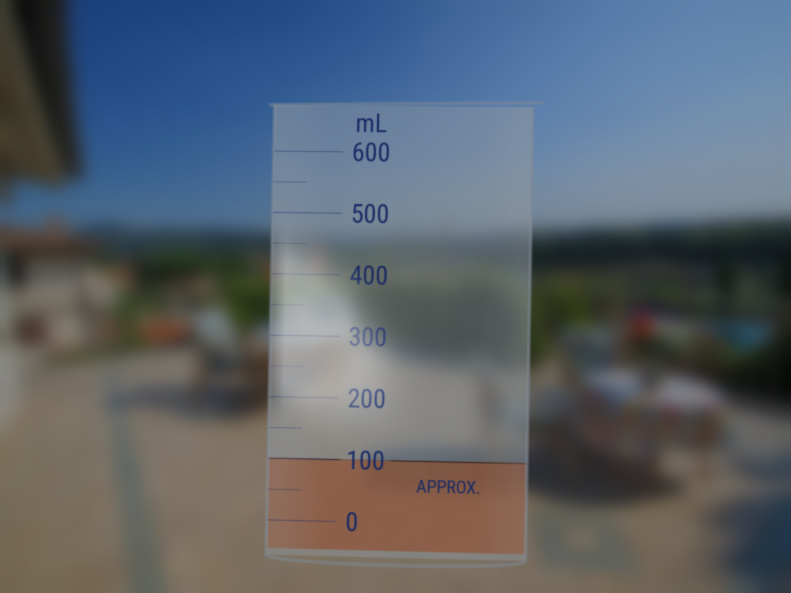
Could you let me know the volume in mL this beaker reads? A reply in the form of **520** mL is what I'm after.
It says **100** mL
